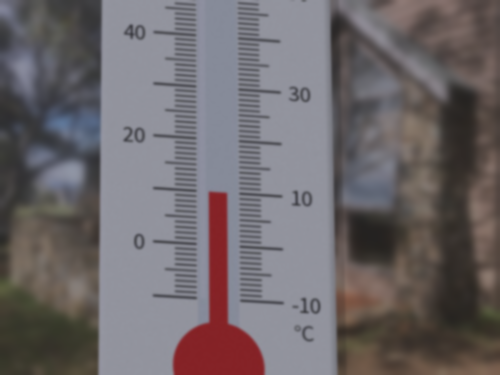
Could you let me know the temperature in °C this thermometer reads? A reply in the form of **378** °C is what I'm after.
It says **10** °C
